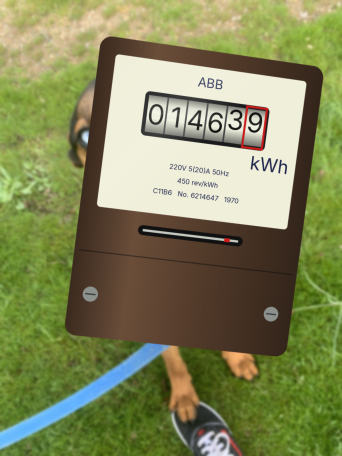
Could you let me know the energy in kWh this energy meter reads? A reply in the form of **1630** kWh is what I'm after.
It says **1463.9** kWh
